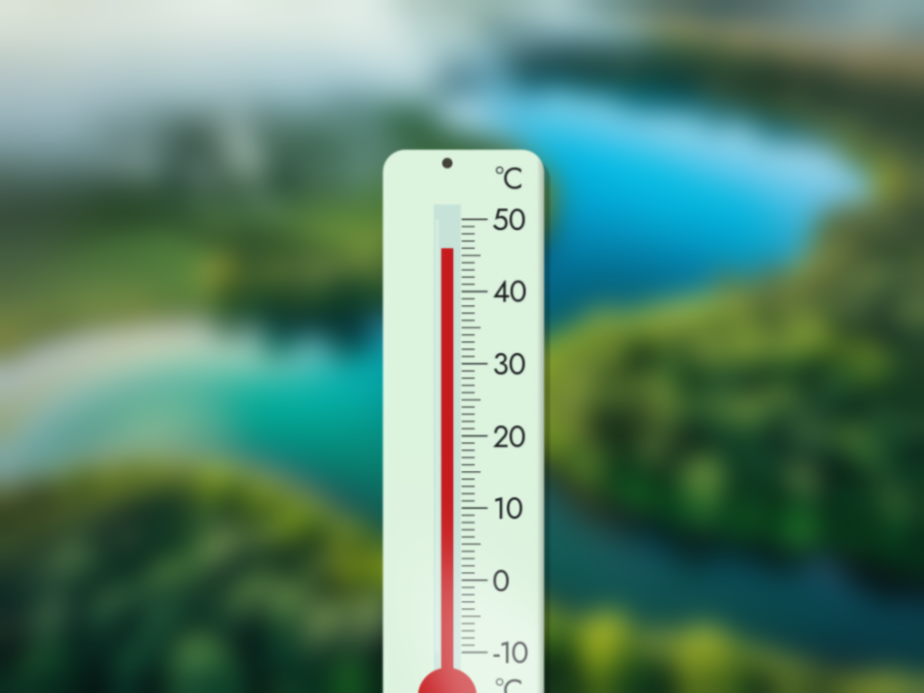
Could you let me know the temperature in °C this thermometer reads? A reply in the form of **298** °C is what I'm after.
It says **46** °C
